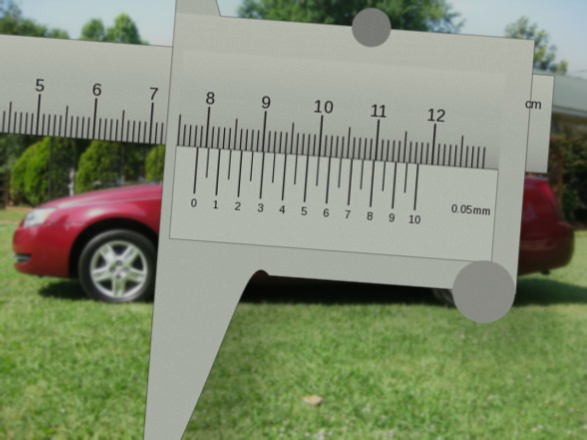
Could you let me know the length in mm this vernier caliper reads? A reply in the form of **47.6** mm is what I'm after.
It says **78.5** mm
